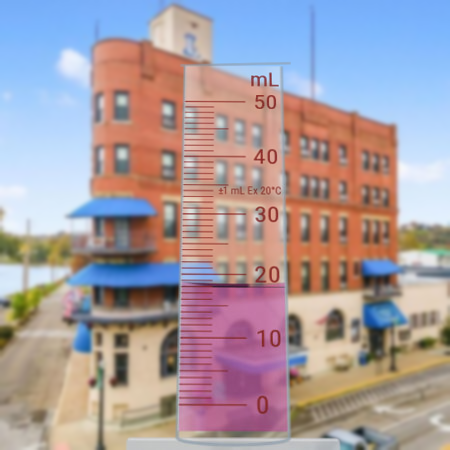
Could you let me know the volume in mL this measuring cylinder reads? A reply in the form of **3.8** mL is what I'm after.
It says **18** mL
